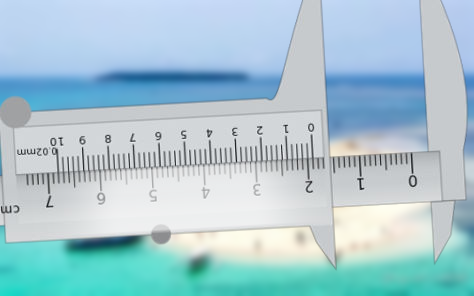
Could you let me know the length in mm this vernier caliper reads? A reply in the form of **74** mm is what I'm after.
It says **19.0** mm
